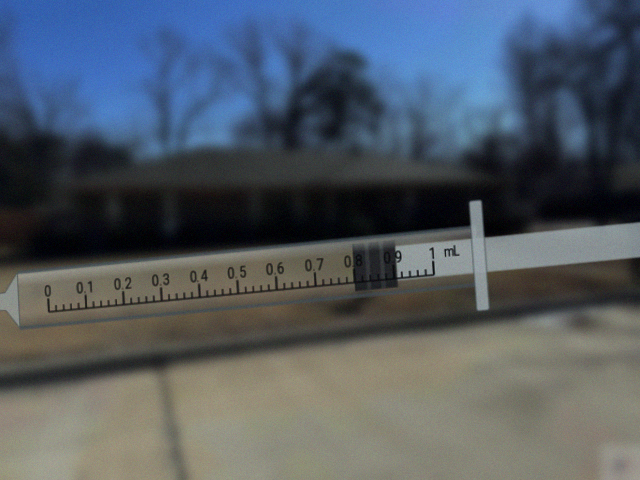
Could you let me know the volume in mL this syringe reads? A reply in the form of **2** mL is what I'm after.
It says **0.8** mL
